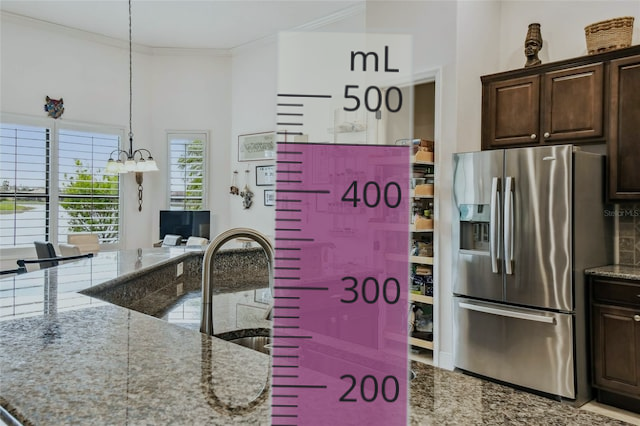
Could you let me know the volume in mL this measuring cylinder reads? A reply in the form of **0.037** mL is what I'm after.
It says **450** mL
